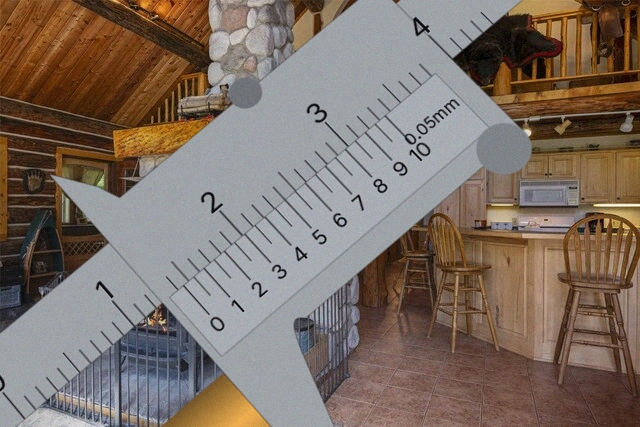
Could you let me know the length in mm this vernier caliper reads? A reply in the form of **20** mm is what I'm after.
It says **14.5** mm
